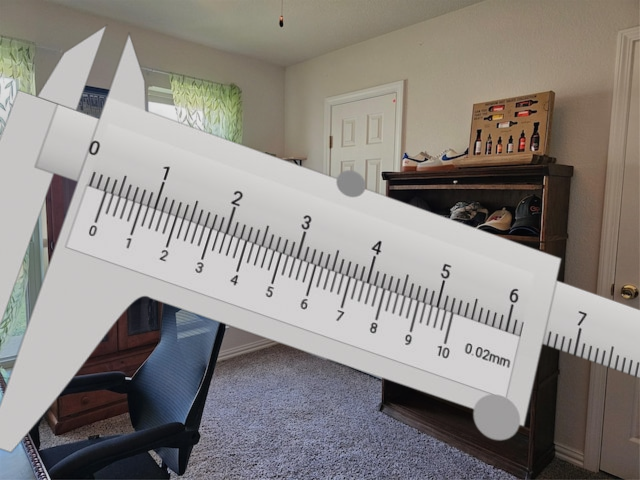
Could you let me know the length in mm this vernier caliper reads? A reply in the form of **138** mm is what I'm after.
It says **3.2** mm
